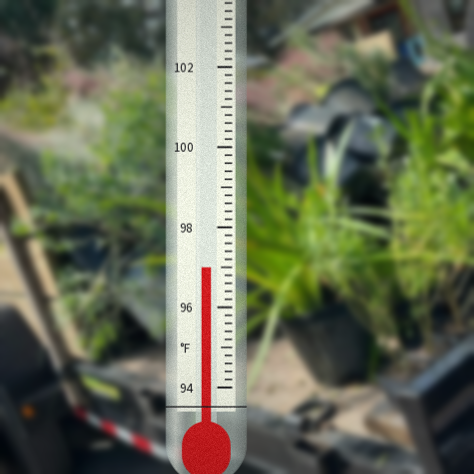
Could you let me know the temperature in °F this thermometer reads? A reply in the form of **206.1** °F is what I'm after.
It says **97** °F
